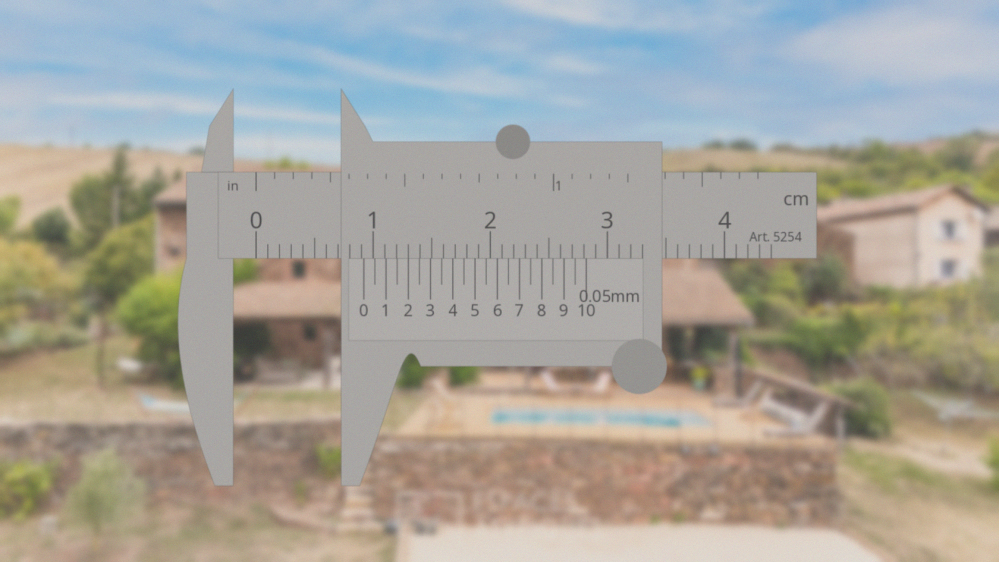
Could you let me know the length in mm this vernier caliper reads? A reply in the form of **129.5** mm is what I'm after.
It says **9.2** mm
